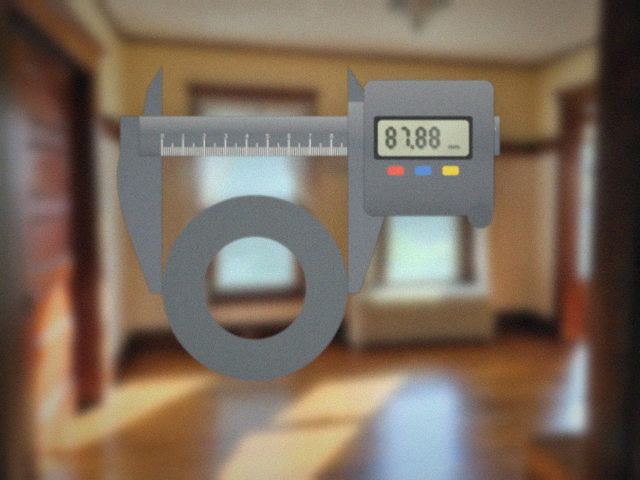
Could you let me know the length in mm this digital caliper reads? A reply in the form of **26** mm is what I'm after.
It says **87.88** mm
